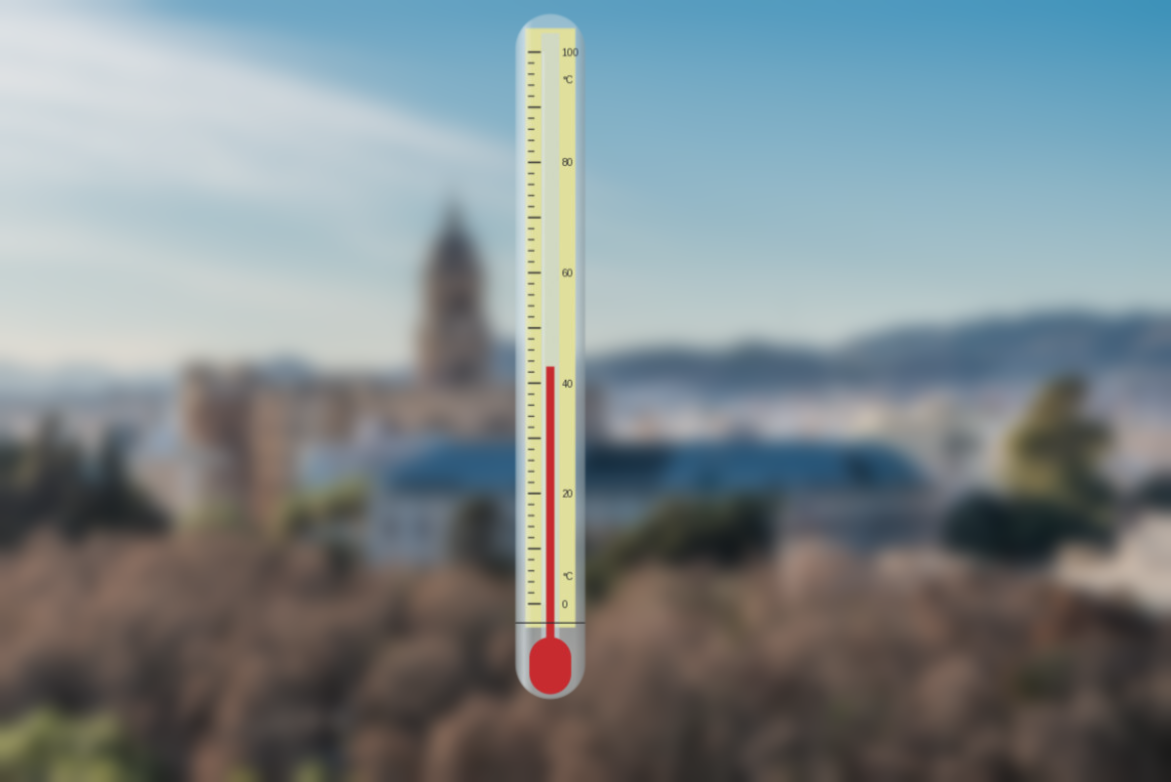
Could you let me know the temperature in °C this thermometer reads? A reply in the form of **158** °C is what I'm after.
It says **43** °C
